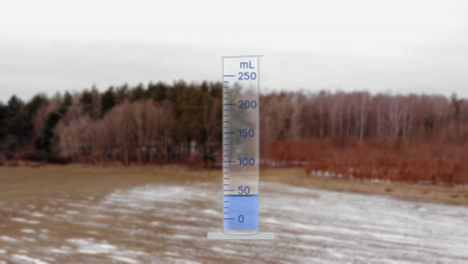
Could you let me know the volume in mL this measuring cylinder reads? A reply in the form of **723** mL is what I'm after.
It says **40** mL
